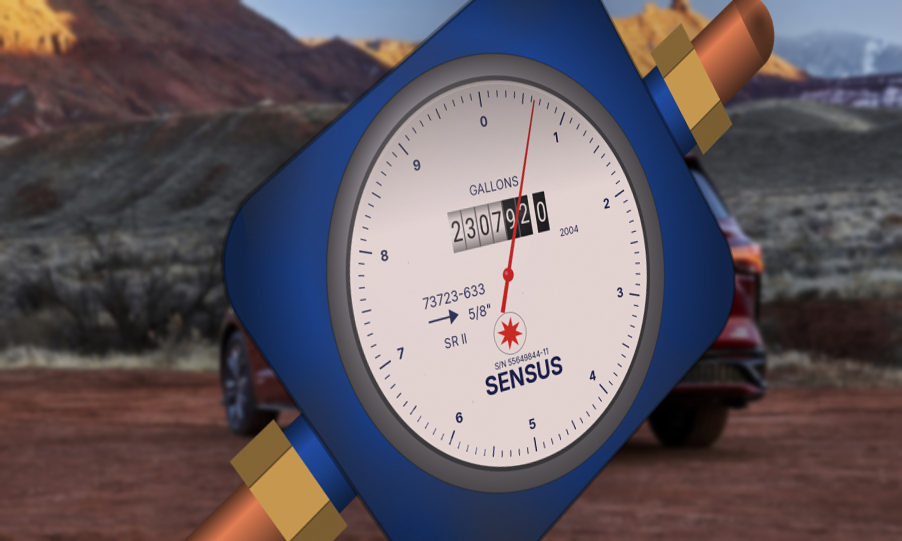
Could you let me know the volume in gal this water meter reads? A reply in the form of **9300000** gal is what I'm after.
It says **2307920.6** gal
